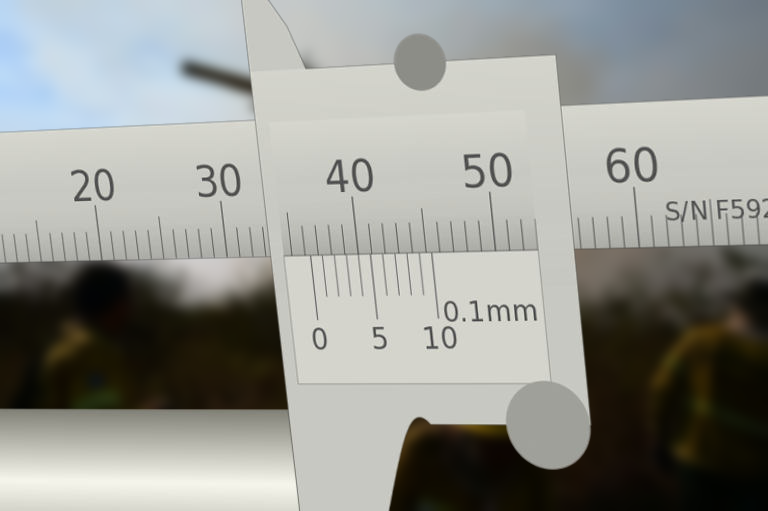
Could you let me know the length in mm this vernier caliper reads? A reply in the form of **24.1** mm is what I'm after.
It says **36.4** mm
